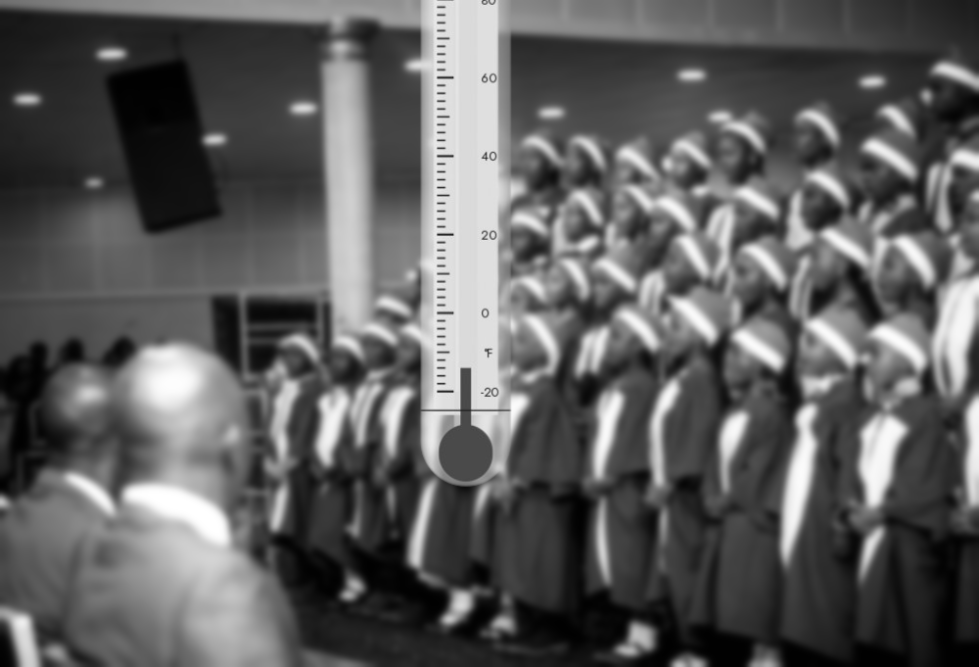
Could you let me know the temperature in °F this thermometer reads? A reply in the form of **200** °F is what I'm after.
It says **-14** °F
